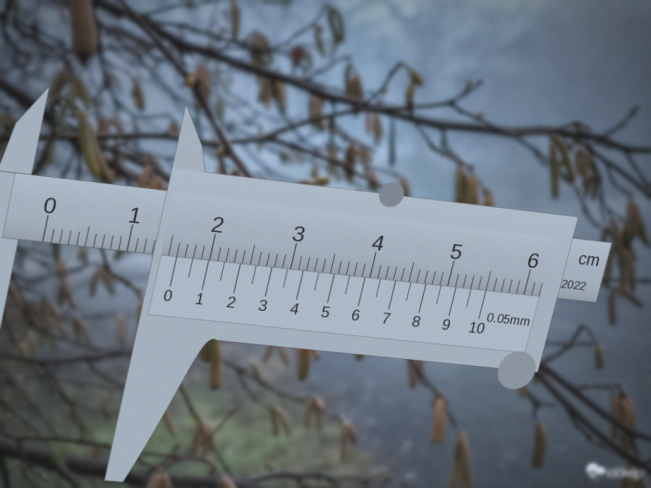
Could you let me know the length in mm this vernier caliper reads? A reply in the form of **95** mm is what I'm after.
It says **16.0** mm
